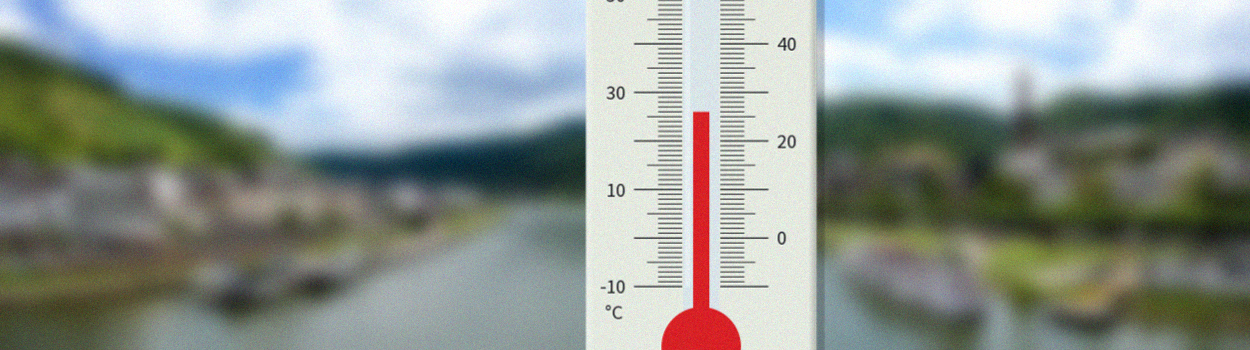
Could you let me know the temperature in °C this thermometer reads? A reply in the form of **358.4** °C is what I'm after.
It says **26** °C
